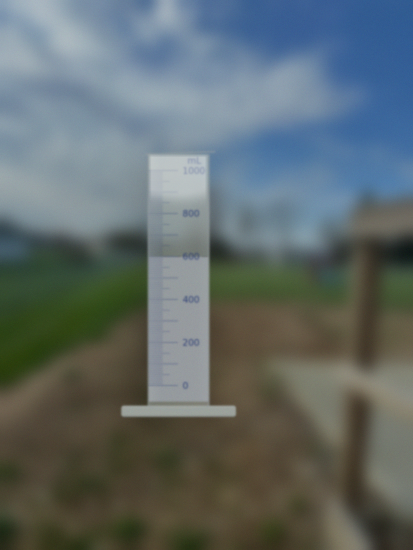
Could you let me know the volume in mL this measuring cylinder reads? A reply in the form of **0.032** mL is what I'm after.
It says **600** mL
